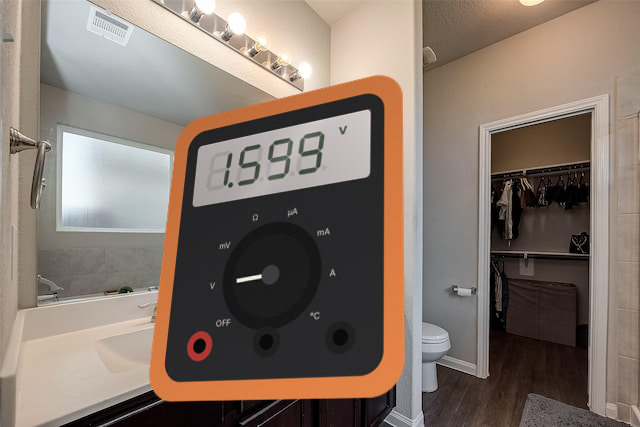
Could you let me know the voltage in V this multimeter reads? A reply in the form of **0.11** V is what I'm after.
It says **1.599** V
